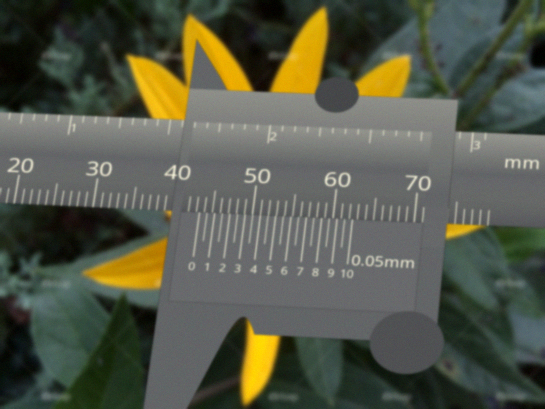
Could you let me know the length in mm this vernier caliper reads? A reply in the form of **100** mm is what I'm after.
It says **43.4** mm
